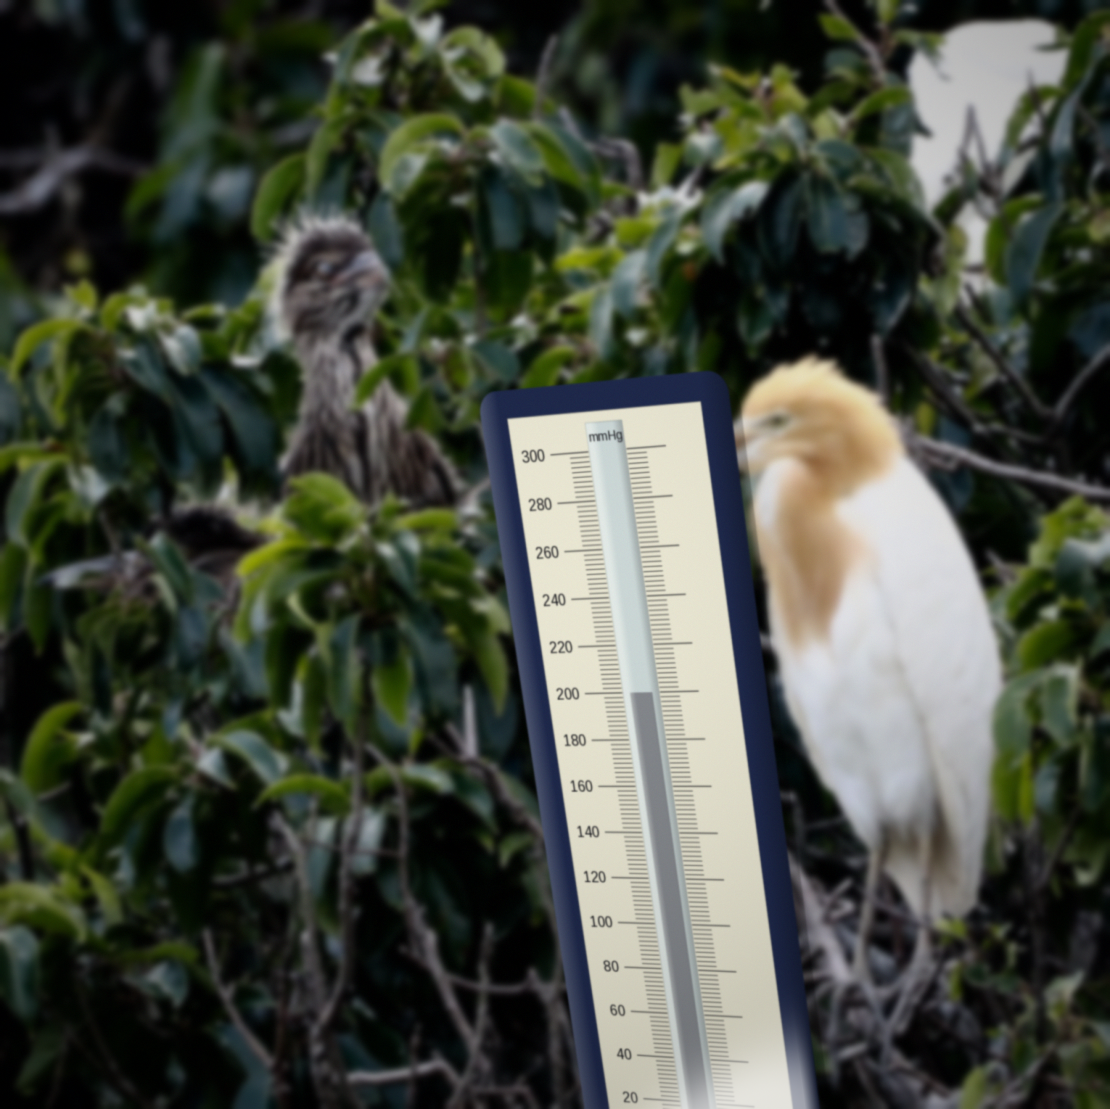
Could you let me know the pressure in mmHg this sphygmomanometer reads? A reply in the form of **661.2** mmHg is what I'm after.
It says **200** mmHg
